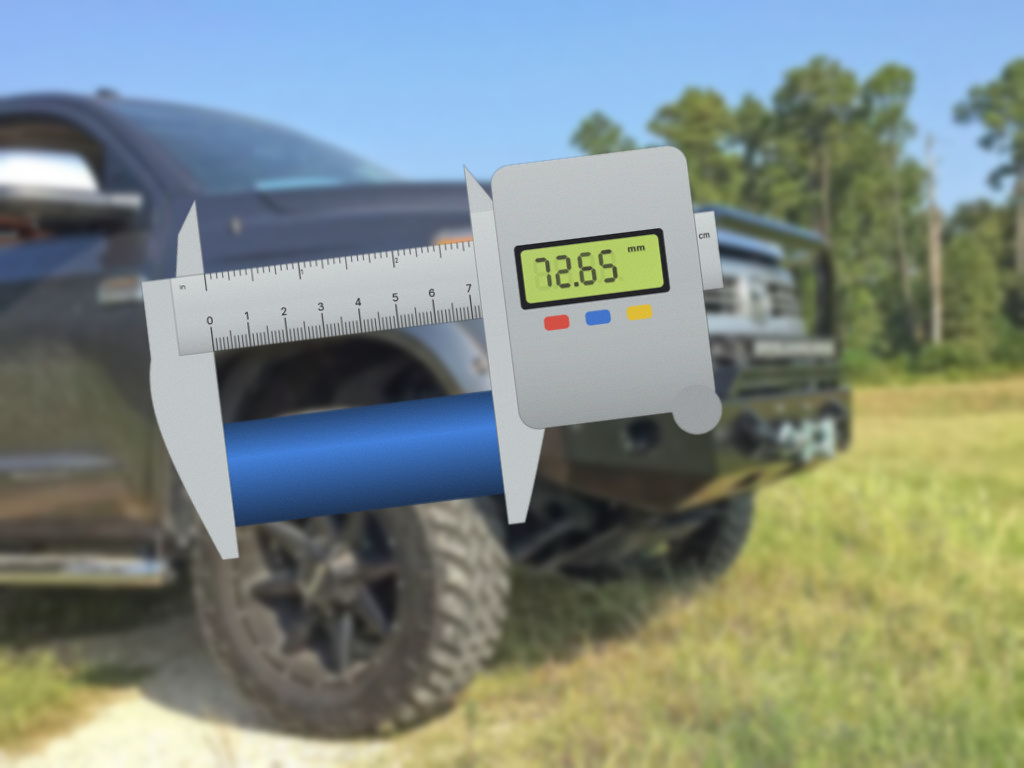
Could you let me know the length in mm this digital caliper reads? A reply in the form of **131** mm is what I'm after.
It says **72.65** mm
